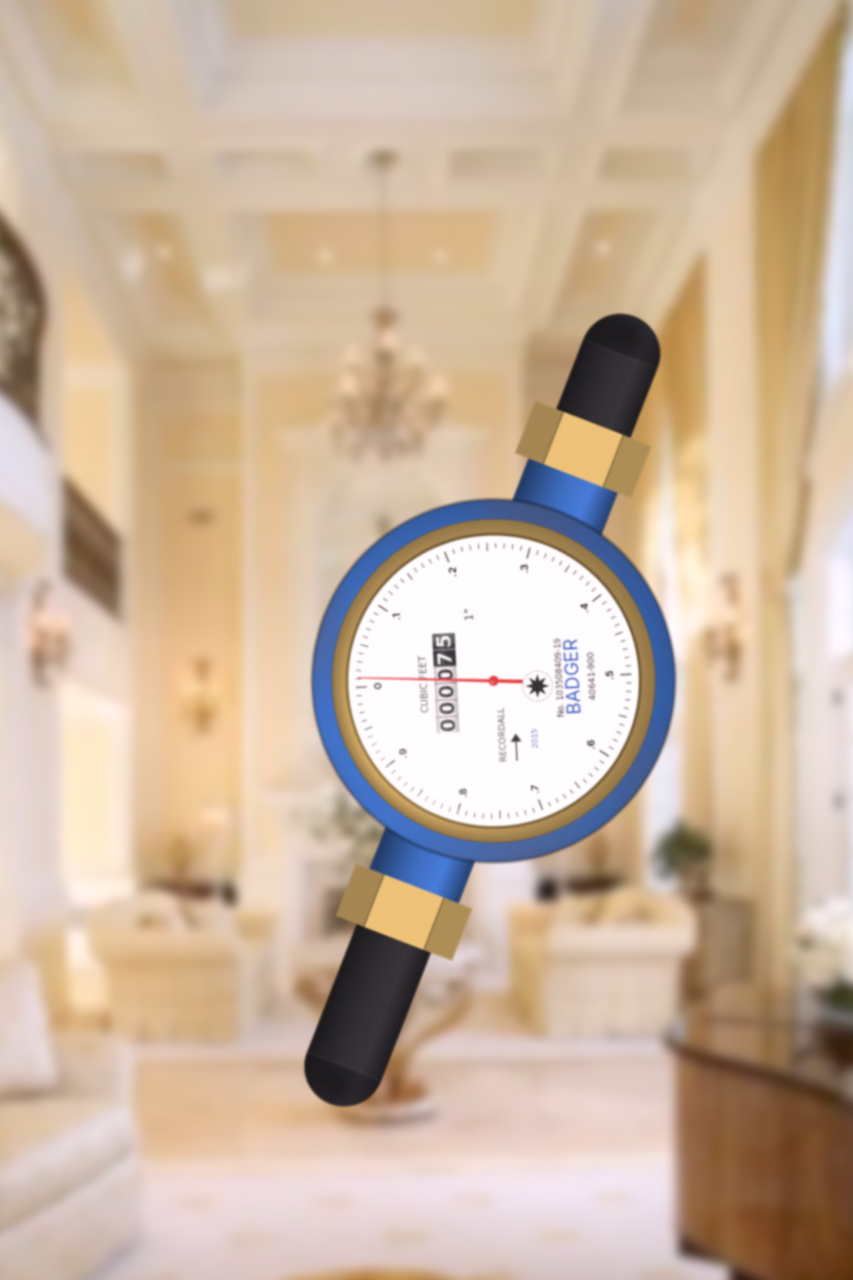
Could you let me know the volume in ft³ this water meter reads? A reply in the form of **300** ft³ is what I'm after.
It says **75.01** ft³
